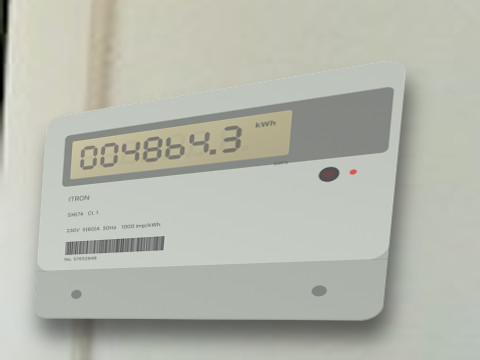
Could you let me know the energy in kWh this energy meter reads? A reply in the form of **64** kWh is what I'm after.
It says **4864.3** kWh
